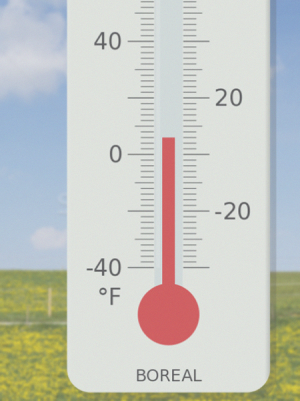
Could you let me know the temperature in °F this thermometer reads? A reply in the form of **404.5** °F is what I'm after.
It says **6** °F
